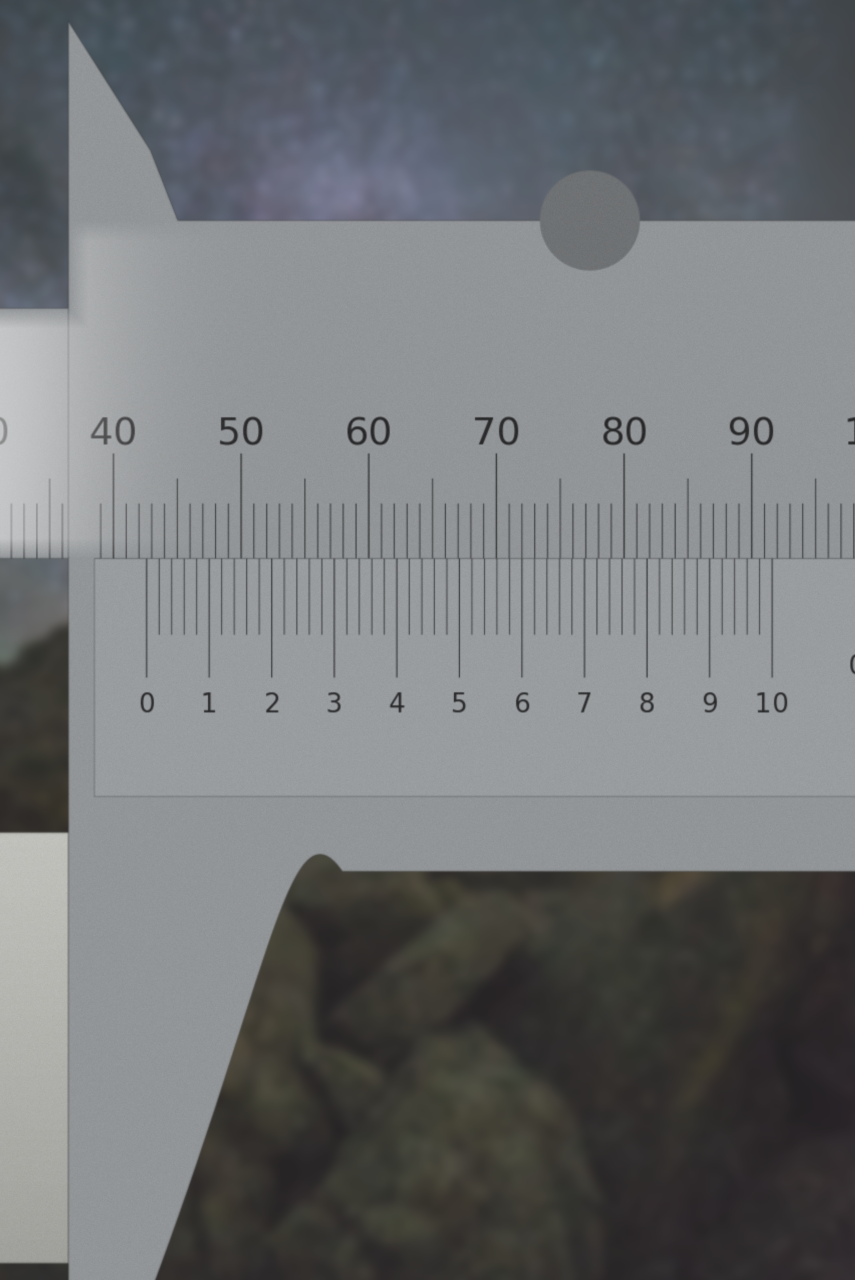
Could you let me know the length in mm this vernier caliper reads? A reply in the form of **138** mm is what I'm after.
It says **42.6** mm
